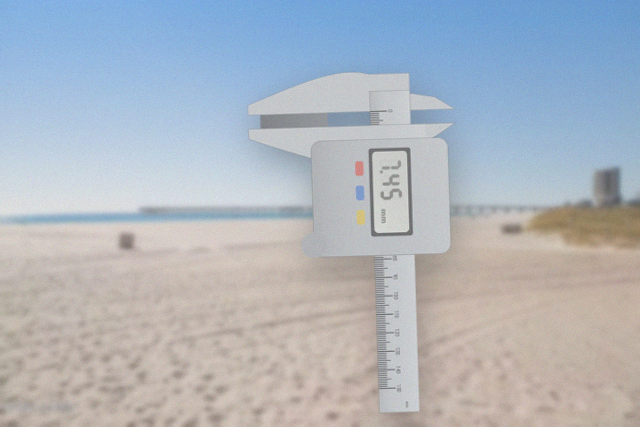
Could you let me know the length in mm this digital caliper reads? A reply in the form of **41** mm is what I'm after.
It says **7.45** mm
